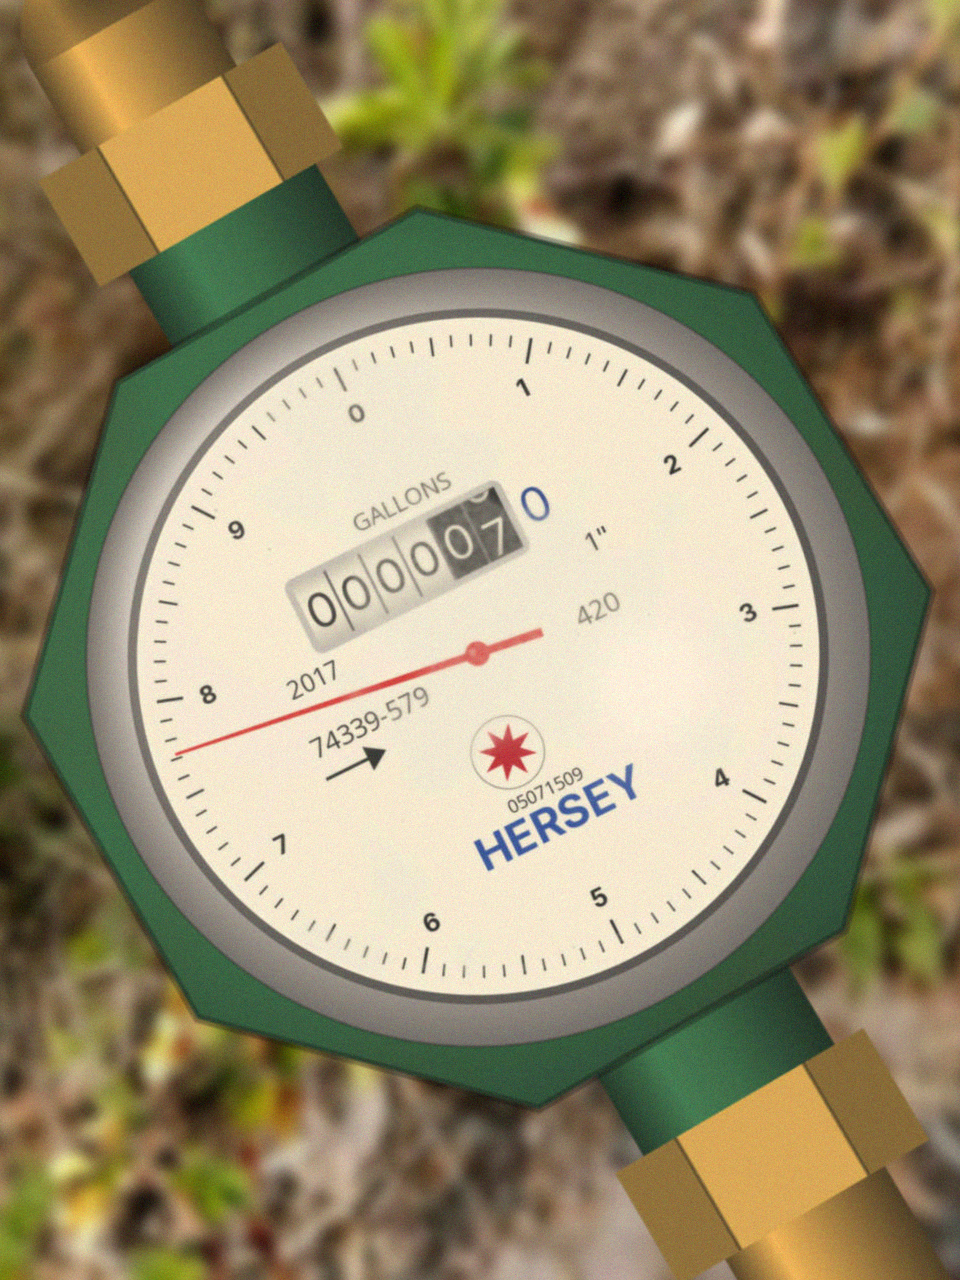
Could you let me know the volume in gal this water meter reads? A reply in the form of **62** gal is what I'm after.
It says **67.7** gal
